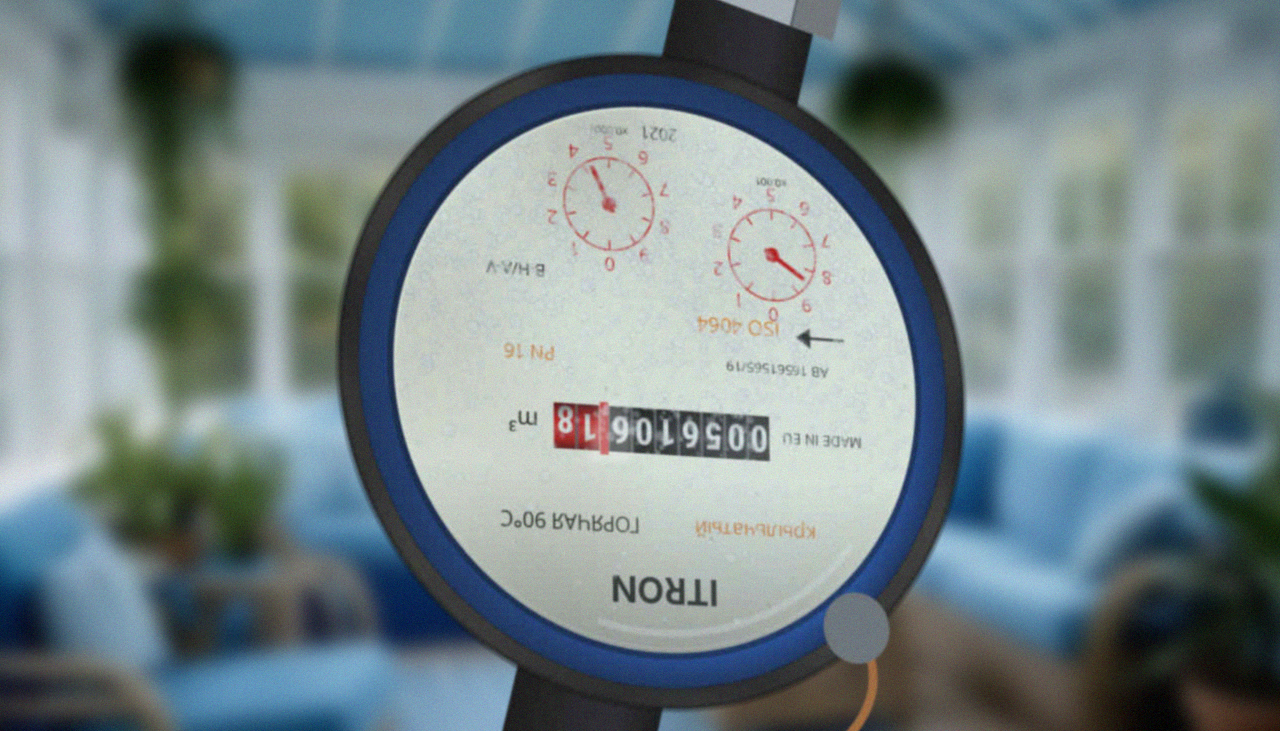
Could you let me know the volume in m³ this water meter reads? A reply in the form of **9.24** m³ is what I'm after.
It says **56106.1784** m³
